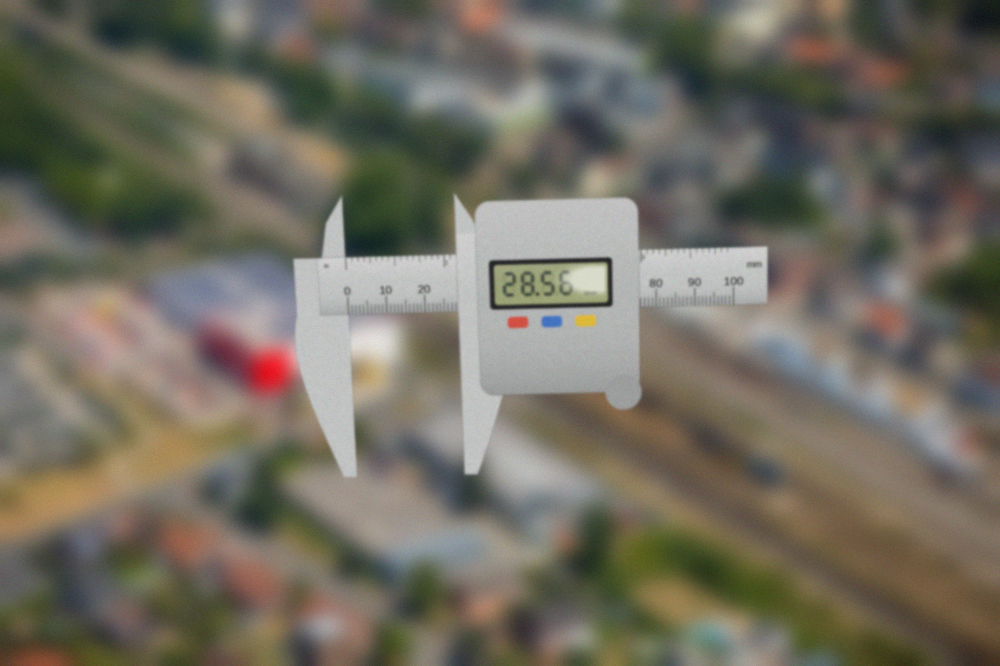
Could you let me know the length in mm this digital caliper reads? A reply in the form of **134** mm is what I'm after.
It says **28.56** mm
